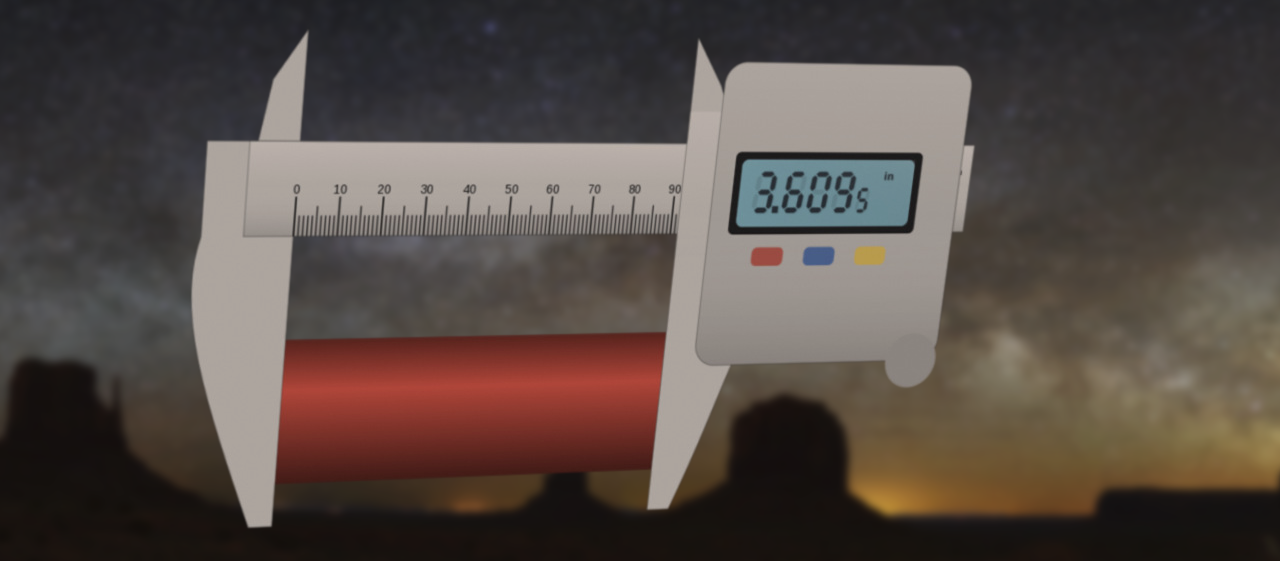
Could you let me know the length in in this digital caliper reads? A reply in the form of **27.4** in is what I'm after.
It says **3.6095** in
